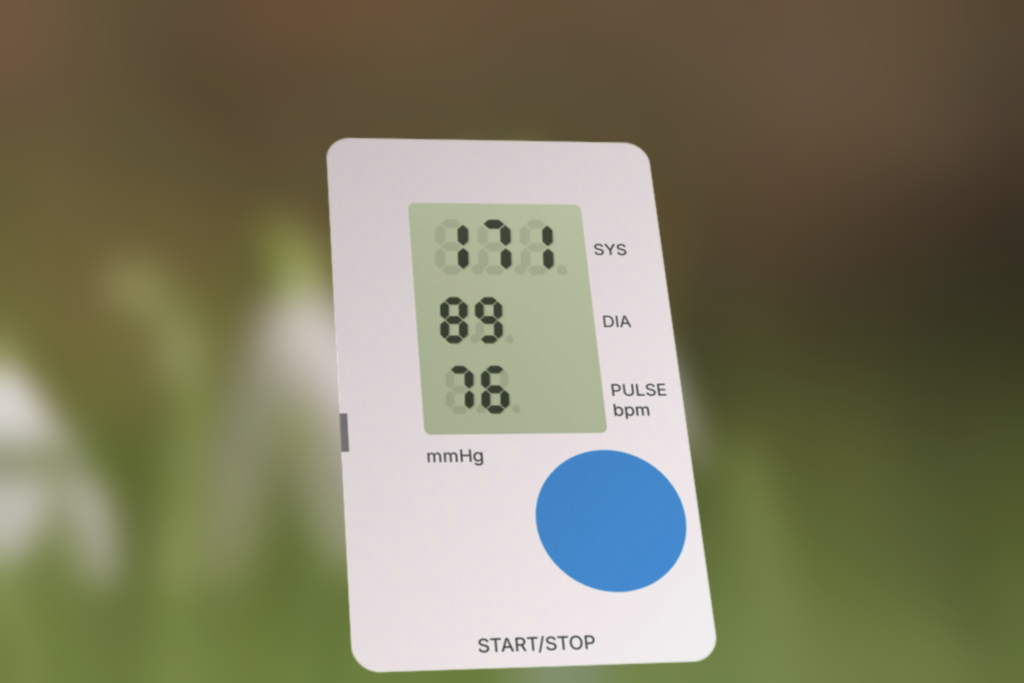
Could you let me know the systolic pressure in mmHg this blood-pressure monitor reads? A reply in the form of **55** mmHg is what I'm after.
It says **171** mmHg
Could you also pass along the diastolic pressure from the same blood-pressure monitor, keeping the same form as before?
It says **89** mmHg
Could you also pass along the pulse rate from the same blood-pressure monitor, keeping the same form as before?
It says **76** bpm
